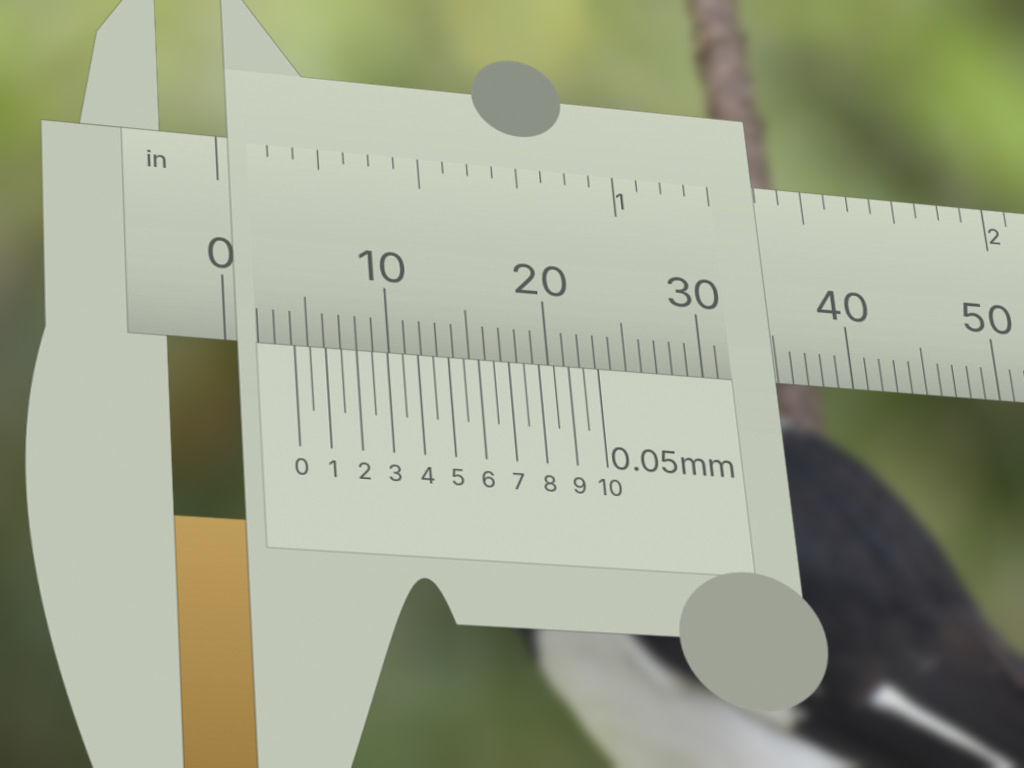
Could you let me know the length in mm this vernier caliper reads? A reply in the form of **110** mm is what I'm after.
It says **4.2** mm
